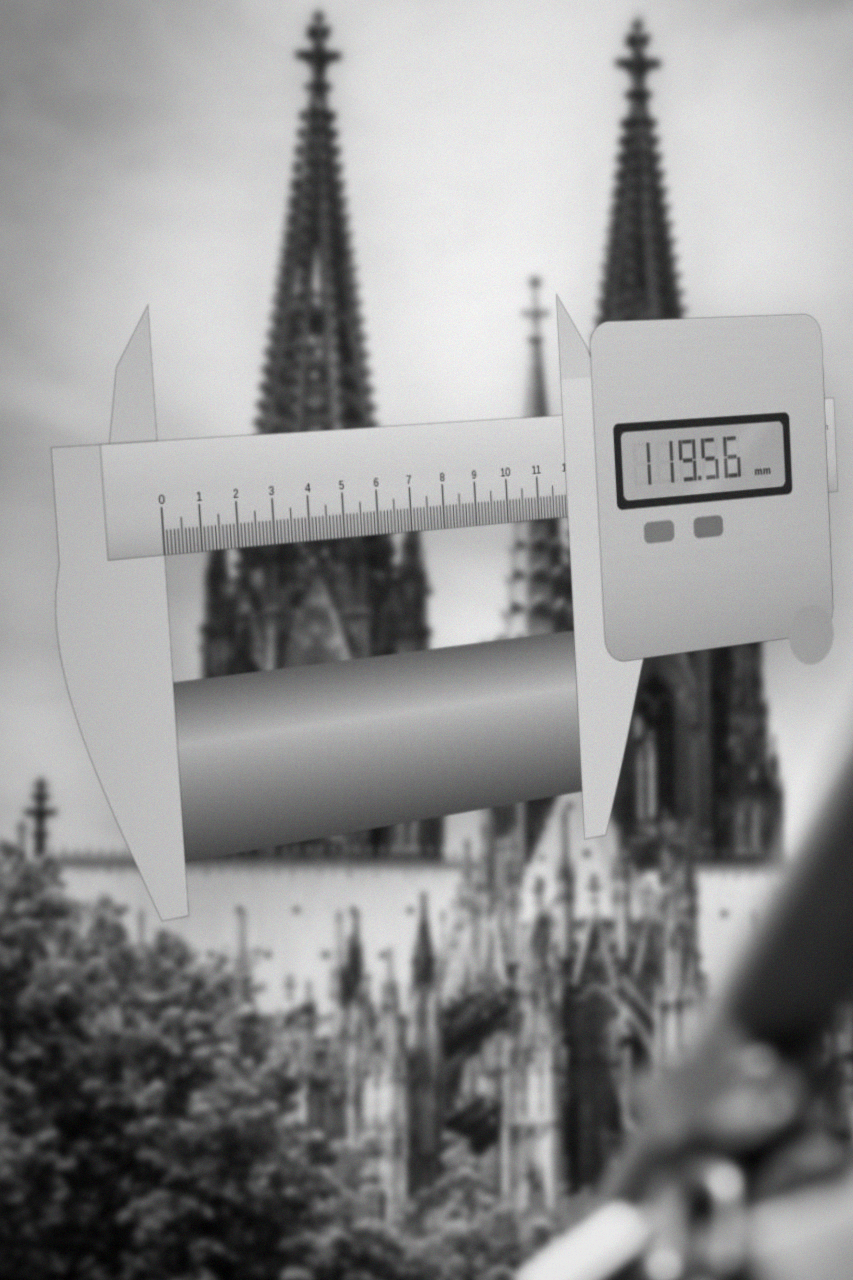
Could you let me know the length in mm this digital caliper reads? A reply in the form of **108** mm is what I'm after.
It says **119.56** mm
